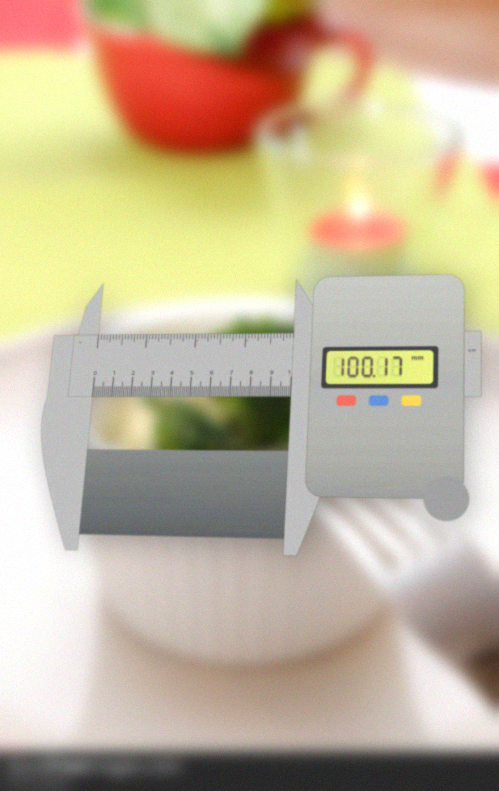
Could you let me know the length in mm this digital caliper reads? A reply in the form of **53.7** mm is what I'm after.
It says **100.17** mm
